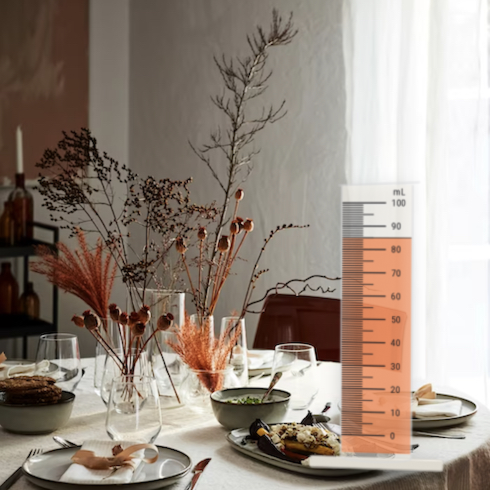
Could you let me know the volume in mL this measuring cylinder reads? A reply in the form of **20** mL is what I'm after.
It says **85** mL
